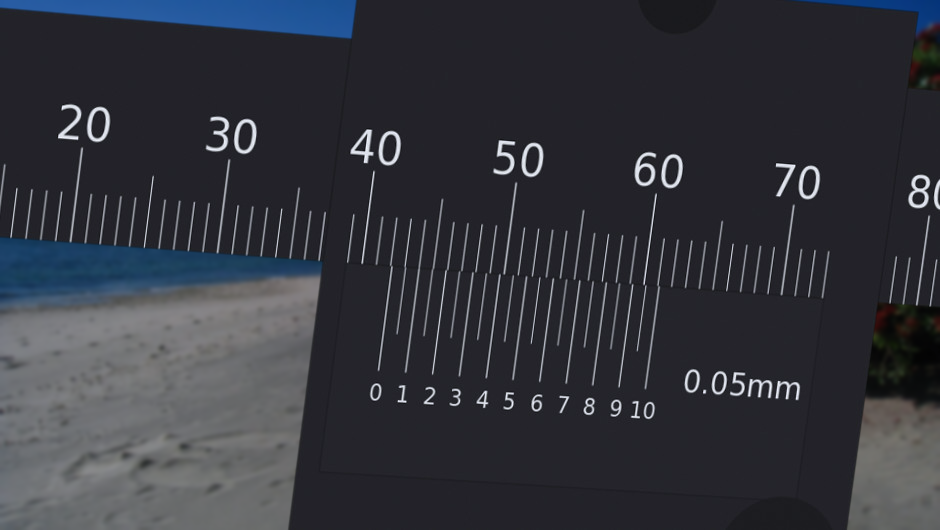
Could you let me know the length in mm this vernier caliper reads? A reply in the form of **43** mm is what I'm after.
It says **42.1** mm
